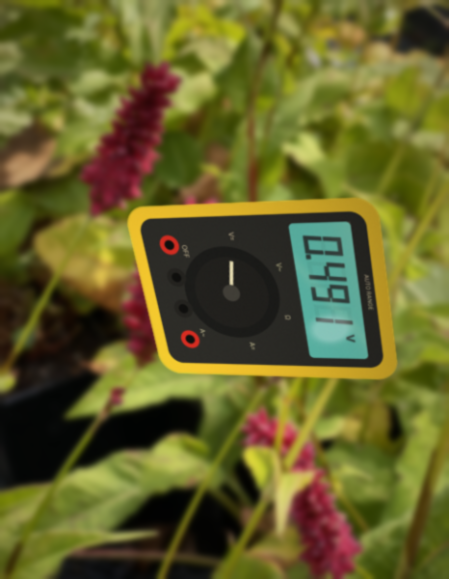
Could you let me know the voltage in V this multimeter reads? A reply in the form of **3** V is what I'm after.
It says **0.491** V
